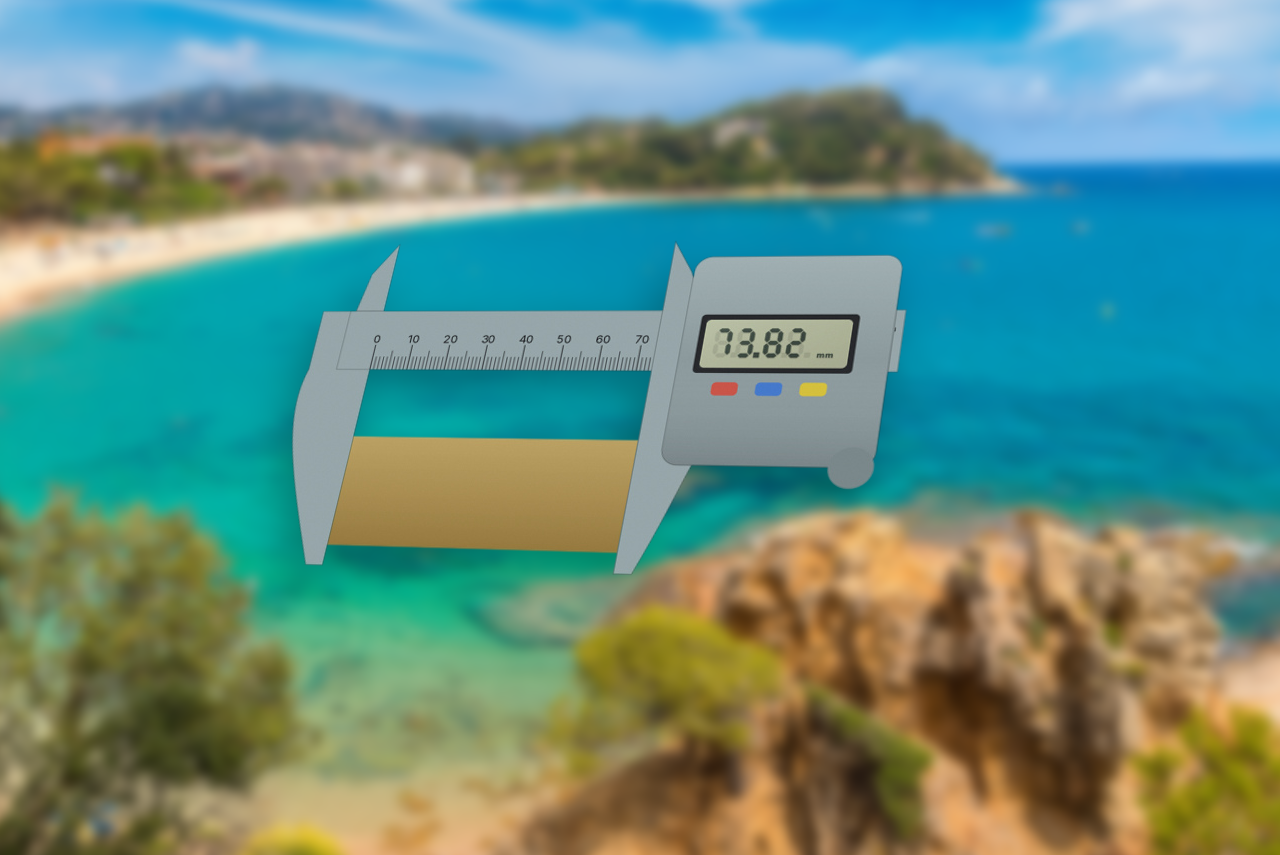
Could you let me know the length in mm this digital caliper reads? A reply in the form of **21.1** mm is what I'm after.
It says **73.82** mm
